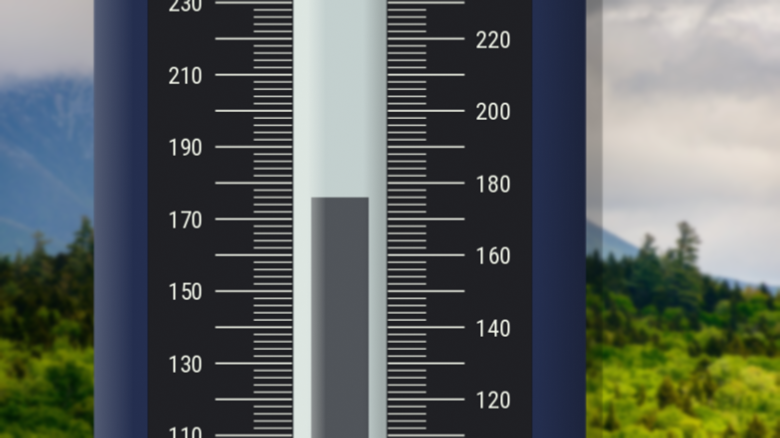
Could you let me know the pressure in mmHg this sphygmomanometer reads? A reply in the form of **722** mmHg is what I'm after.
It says **176** mmHg
